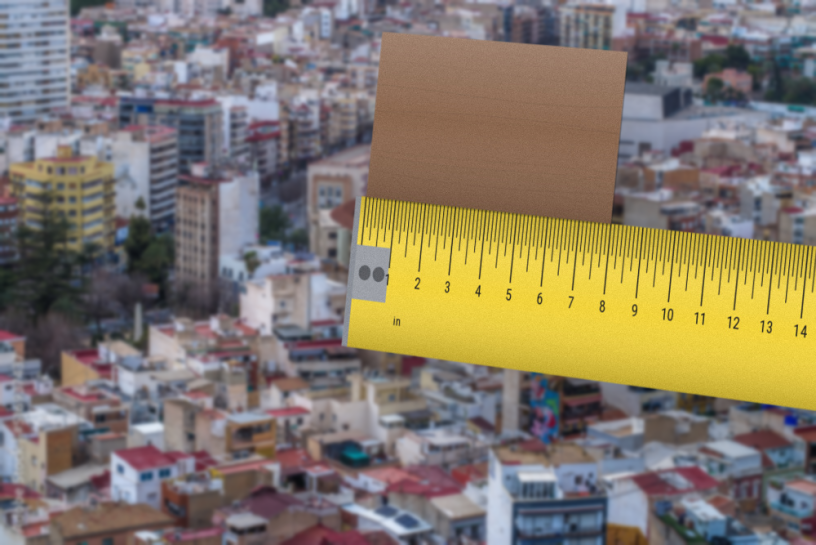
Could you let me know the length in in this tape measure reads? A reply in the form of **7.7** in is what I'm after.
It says **8** in
